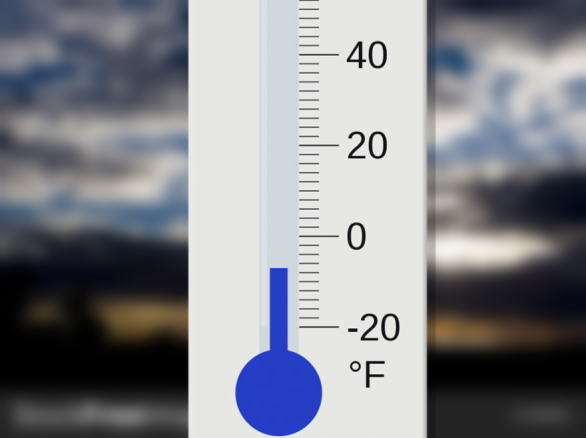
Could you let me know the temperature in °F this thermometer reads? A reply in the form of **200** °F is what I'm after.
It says **-7** °F
